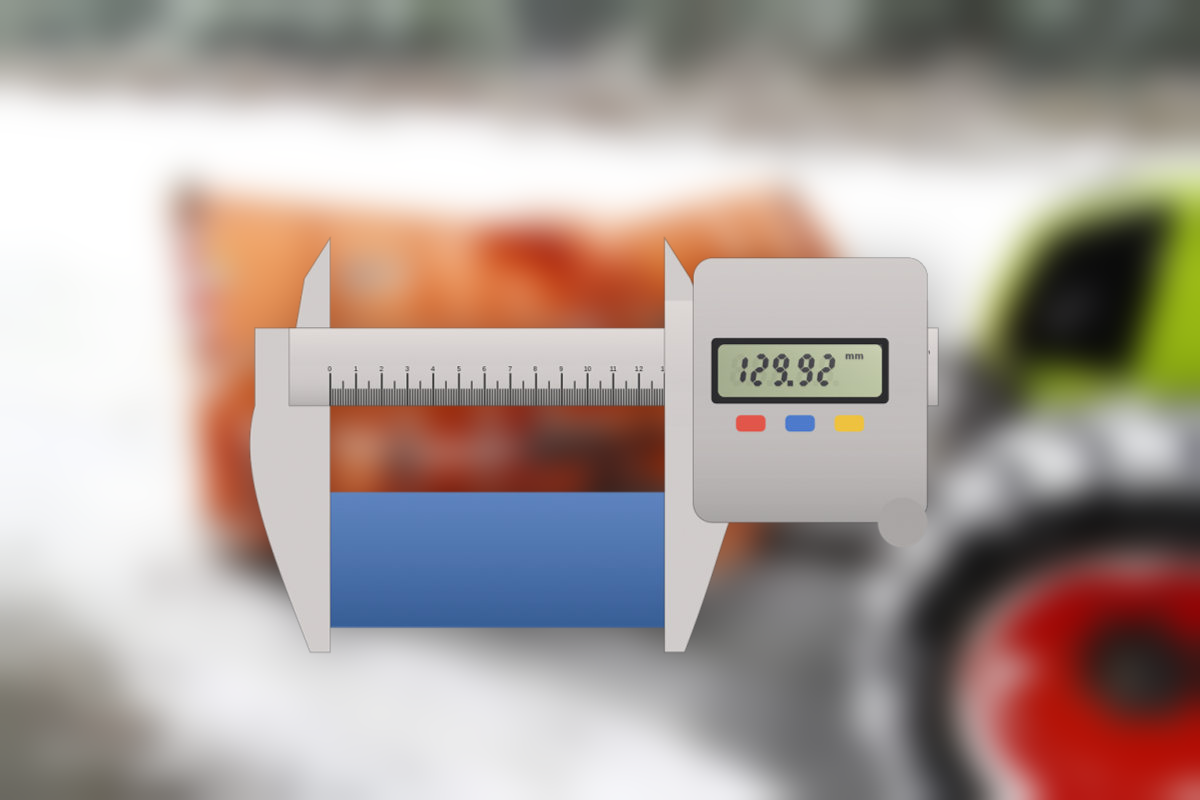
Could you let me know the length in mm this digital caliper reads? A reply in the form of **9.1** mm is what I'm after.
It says **129.92** mm
